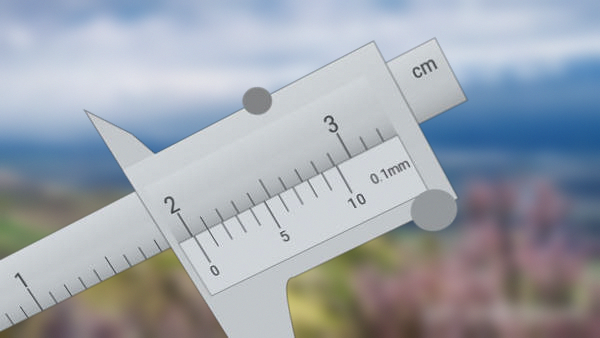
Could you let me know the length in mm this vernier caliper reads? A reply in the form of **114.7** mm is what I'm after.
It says **20.1** mm
